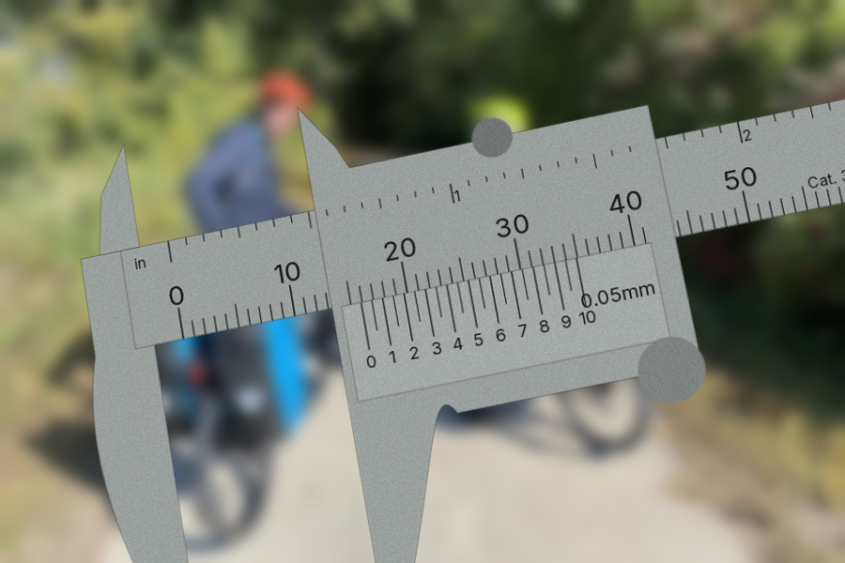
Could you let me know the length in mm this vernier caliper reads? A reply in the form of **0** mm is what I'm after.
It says **15.9** mm
